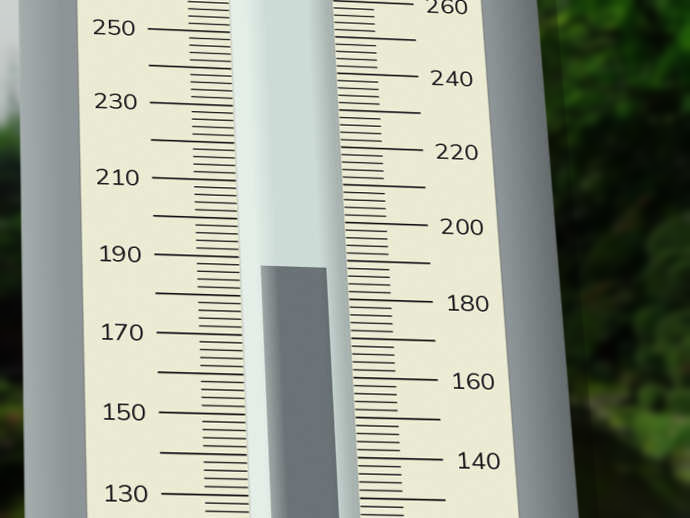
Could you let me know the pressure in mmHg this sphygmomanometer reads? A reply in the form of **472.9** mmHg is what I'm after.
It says **188** mmHg
